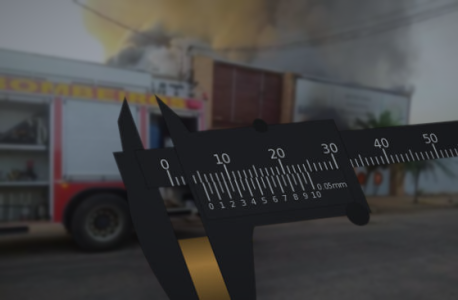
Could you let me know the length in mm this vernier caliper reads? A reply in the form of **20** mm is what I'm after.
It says **5.2** mm
